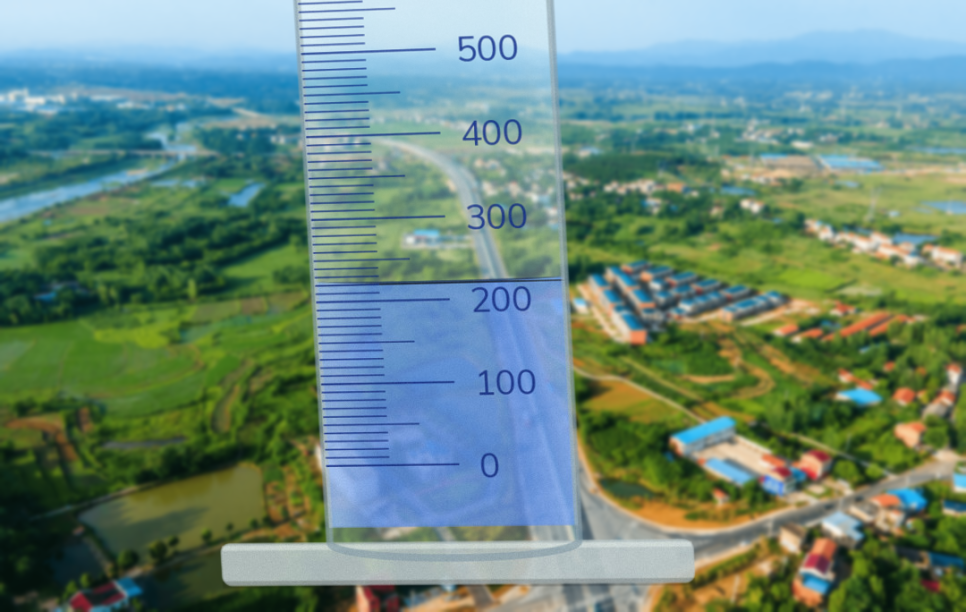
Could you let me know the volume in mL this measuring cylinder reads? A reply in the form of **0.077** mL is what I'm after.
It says **220** mL
